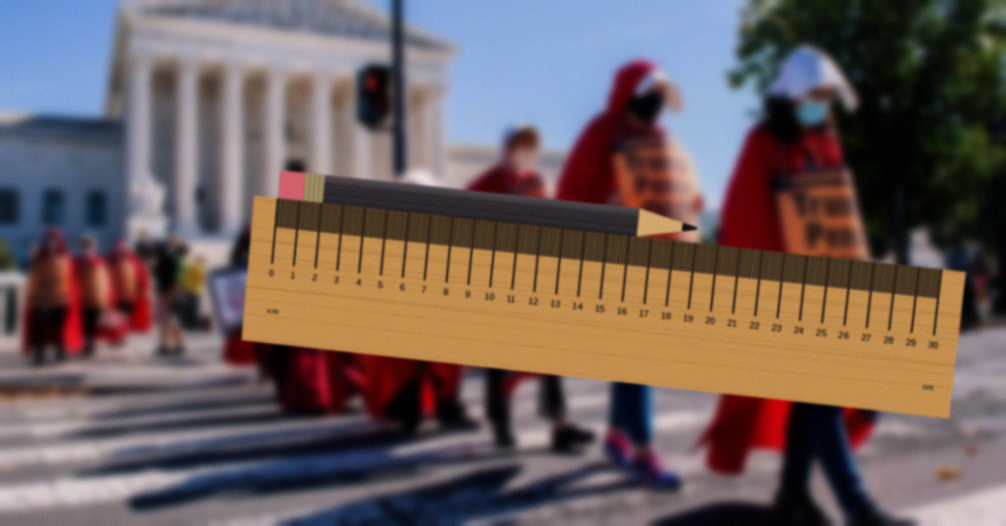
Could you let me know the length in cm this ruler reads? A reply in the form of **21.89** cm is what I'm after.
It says **19** cm
